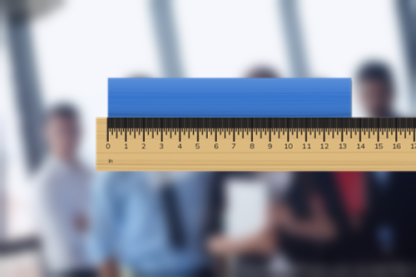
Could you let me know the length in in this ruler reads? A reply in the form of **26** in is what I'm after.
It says **13.5** in
